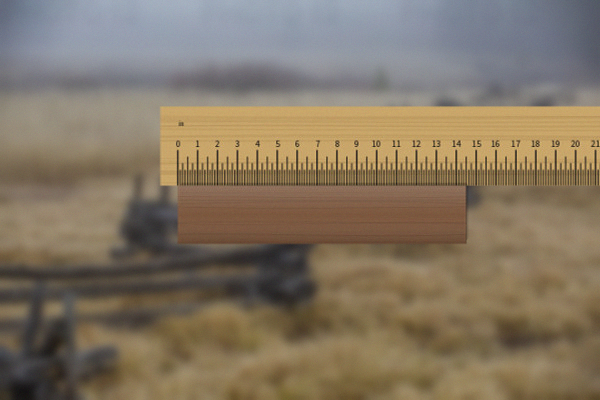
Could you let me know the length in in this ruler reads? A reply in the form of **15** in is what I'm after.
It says **14.5** in
